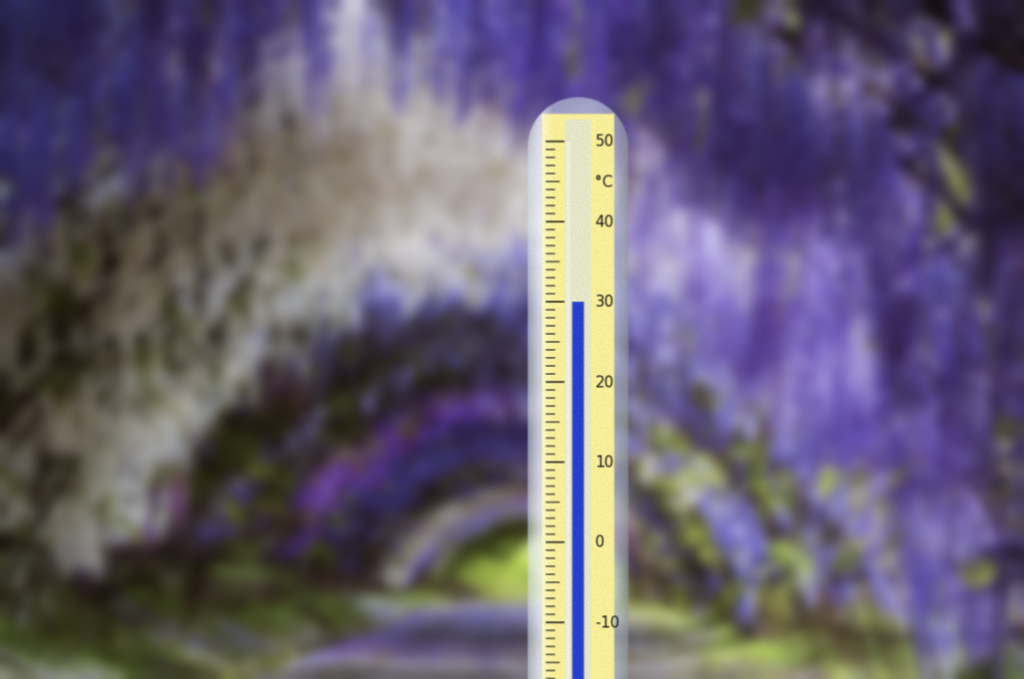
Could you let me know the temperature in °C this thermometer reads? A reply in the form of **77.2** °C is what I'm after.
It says **30** °C
